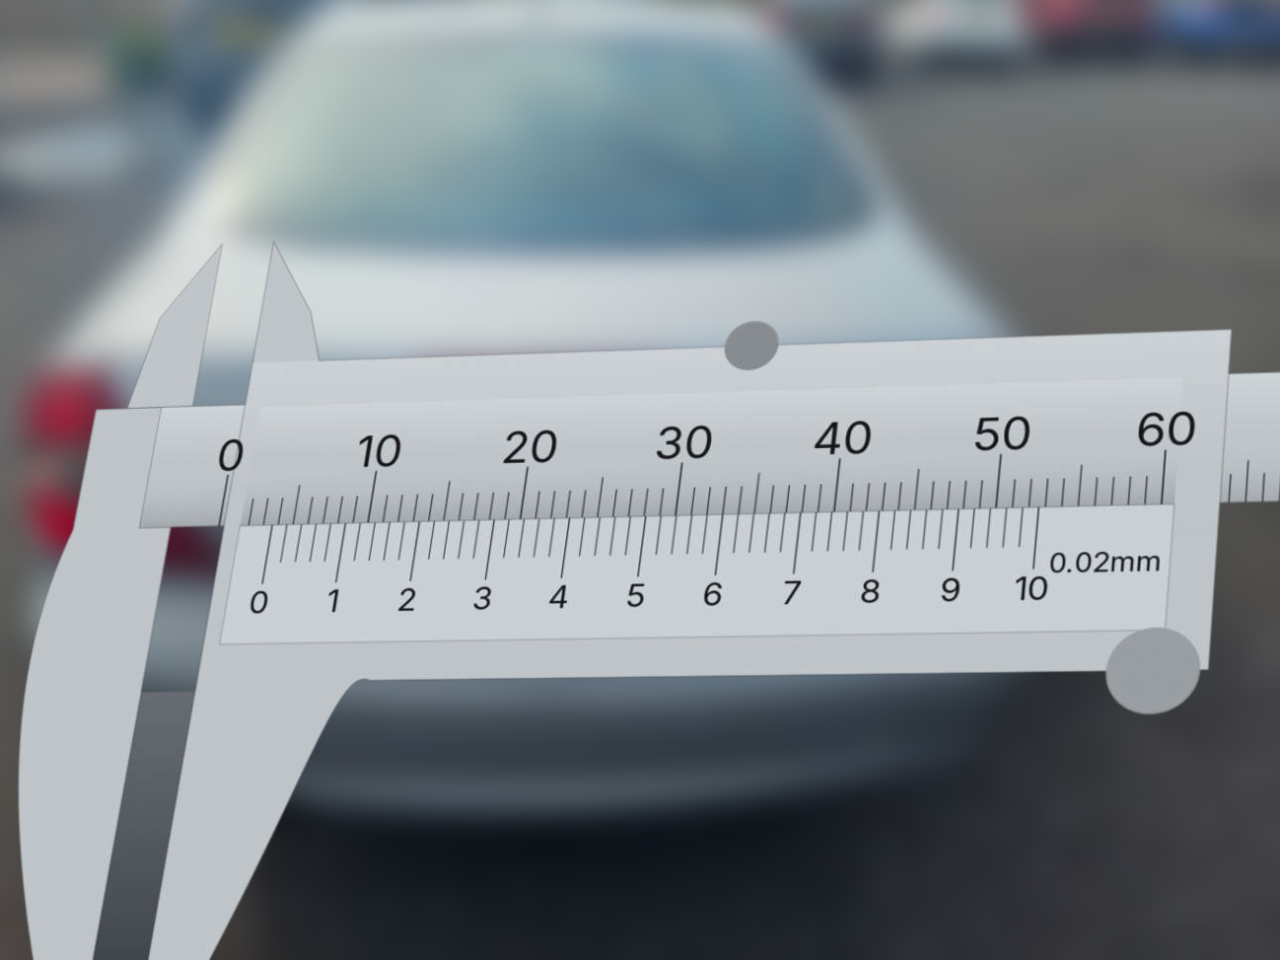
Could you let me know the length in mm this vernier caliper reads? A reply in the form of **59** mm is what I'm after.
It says **3.6** mm
